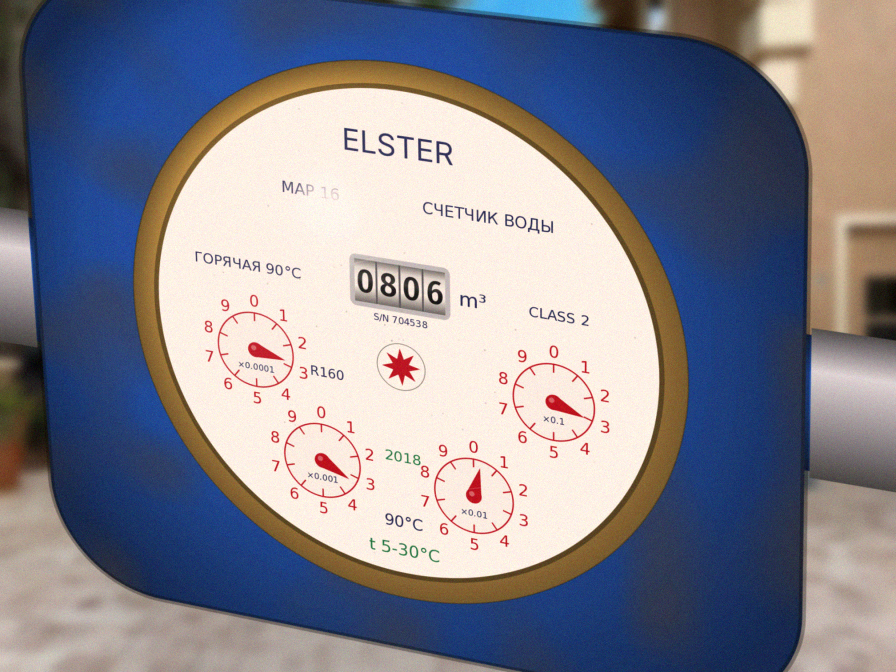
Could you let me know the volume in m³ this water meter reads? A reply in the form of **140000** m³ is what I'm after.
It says **806.3032** m³
